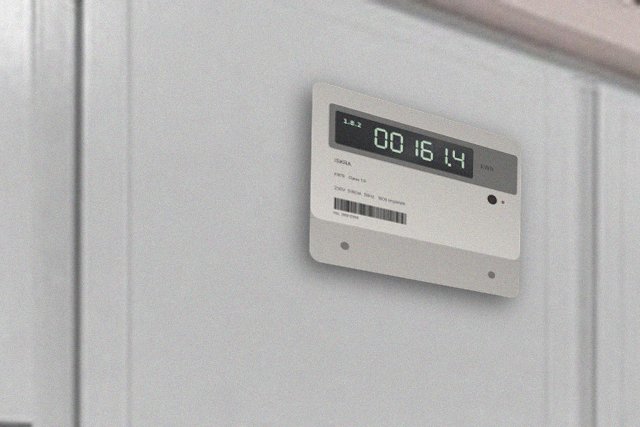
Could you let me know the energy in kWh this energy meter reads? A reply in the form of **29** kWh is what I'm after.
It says **161.4** kWh
